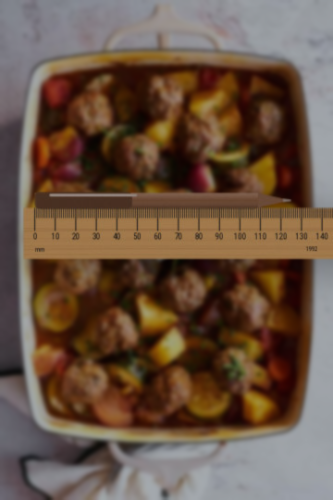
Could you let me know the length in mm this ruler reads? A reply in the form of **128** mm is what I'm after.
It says **125** mm
